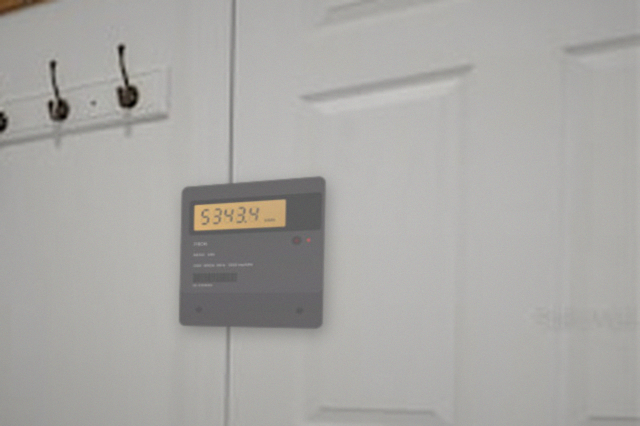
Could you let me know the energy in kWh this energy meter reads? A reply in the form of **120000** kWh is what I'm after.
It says **5343.4** kWh
